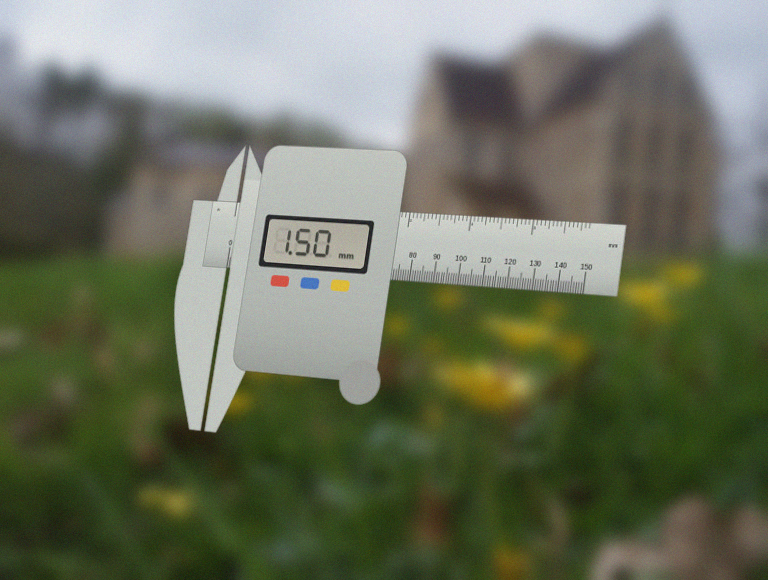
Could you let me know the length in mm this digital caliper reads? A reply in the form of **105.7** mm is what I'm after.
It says **1.50** mm
